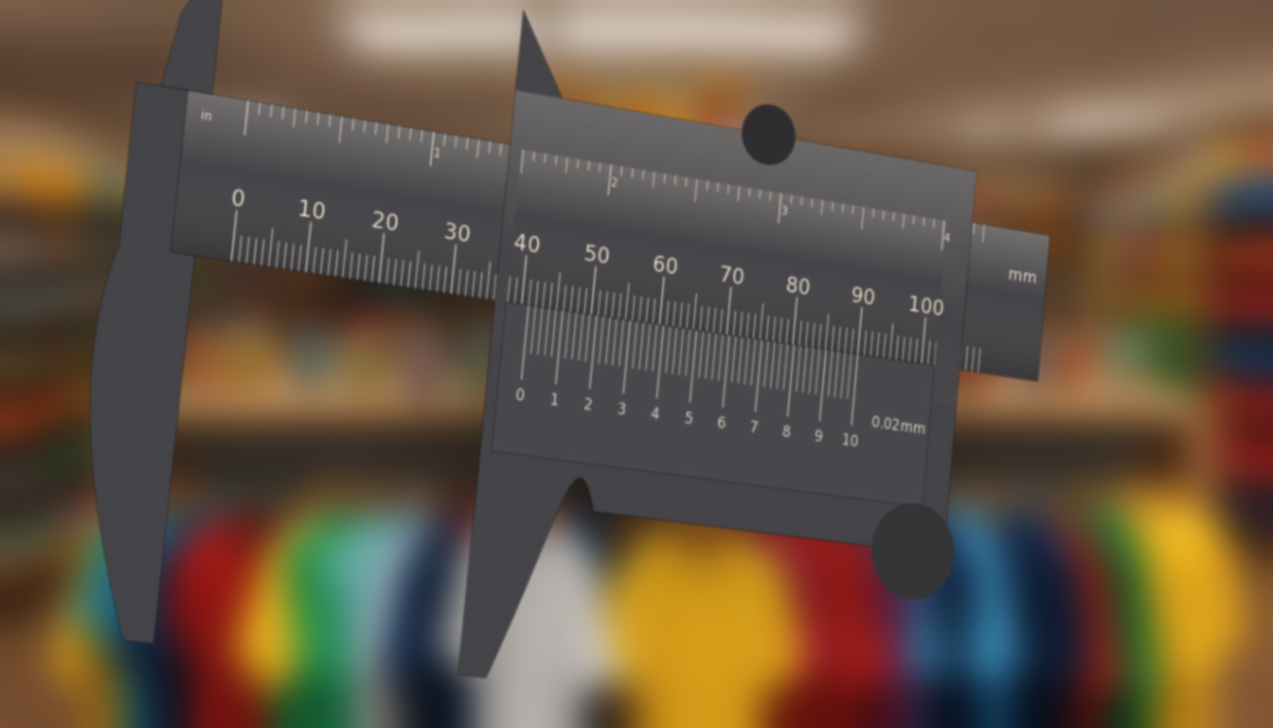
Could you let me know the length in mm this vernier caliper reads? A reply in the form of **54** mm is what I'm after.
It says **41.0** mm
